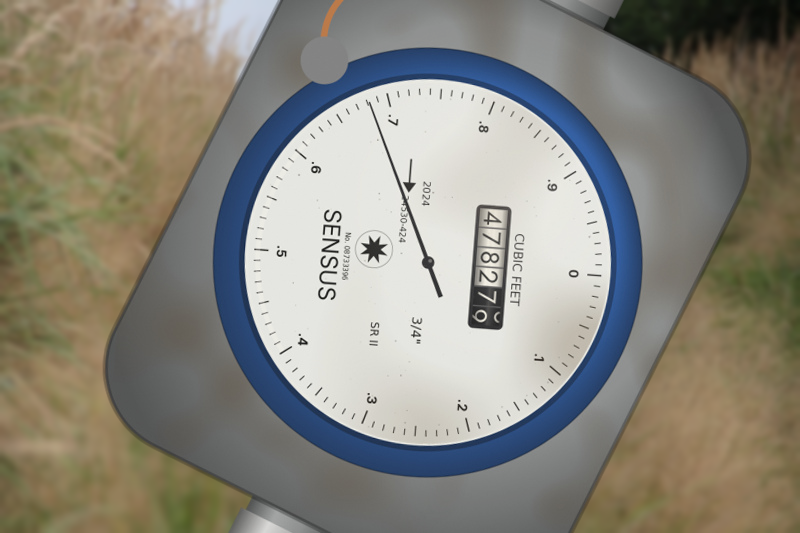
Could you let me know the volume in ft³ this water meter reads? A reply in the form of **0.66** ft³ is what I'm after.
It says **478278.68** ft³
